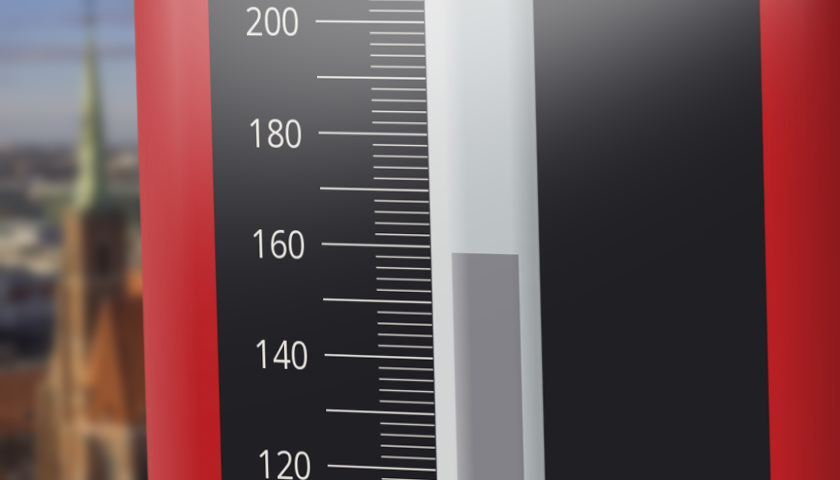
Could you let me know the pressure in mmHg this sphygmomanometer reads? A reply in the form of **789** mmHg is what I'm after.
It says **159** mmHg
